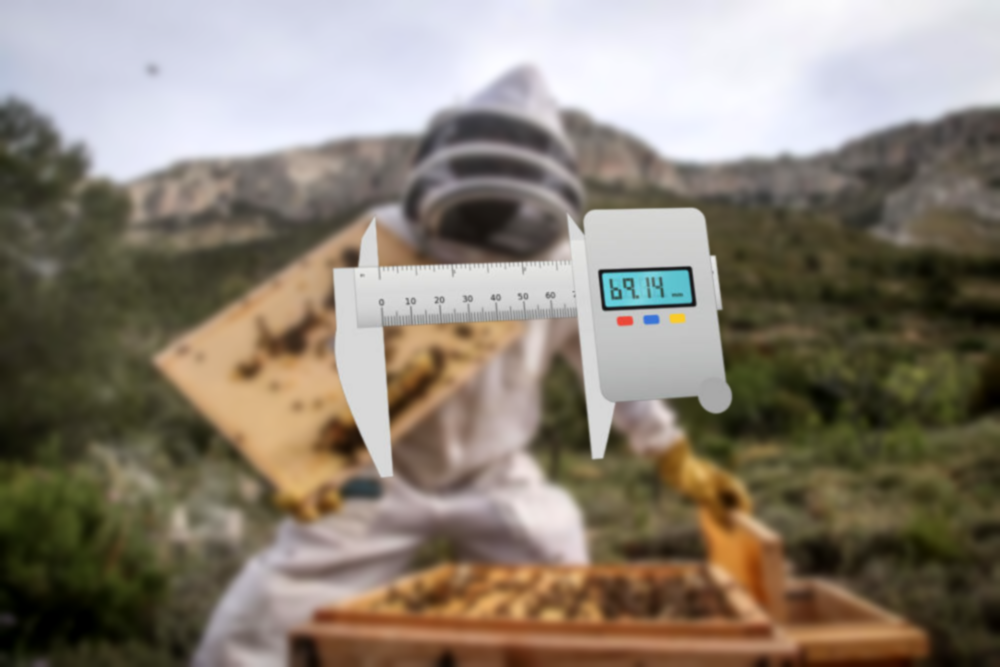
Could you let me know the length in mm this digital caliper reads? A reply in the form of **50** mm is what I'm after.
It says **69.14** mm
